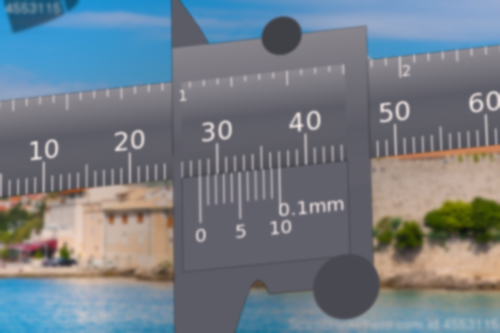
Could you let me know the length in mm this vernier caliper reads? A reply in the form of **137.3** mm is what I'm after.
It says **28.0** mm
